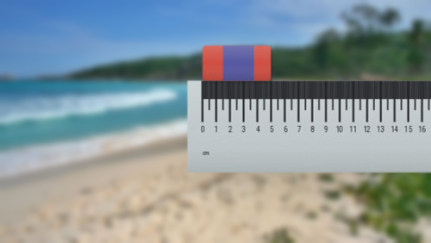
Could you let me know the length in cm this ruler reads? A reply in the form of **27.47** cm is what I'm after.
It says **5** cm
